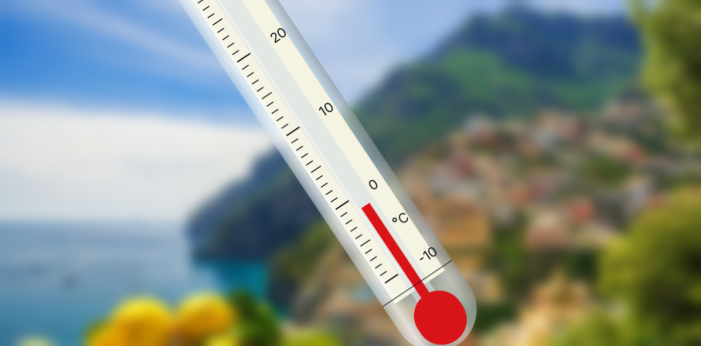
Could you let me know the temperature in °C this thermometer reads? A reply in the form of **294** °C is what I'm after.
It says **-1.5** °C
